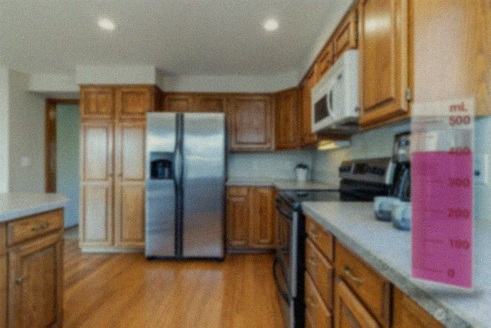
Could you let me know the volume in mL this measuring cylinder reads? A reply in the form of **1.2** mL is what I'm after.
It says **400** mL
